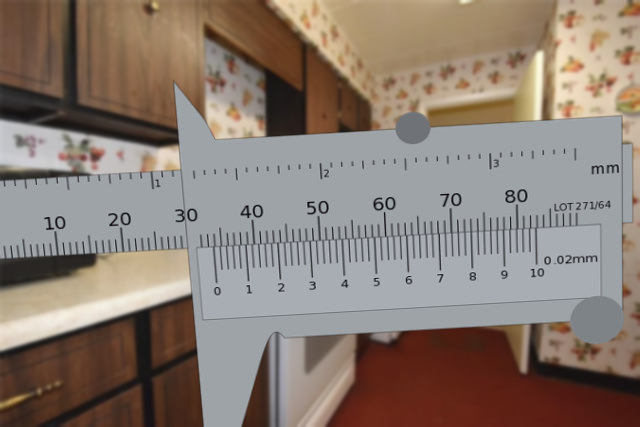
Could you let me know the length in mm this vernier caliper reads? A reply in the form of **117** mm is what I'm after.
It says **33.8** mm
